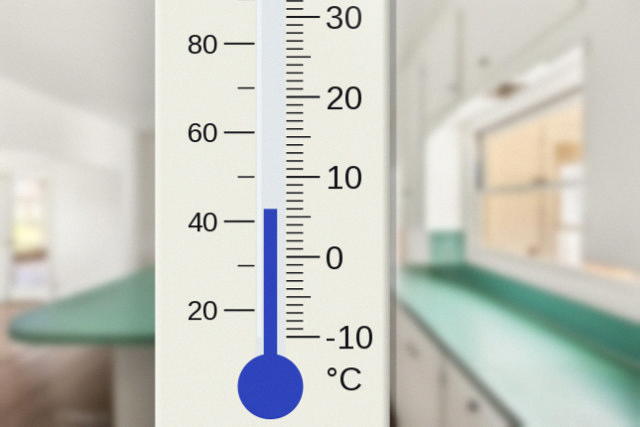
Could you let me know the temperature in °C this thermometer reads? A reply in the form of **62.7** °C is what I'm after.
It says **6** °C
